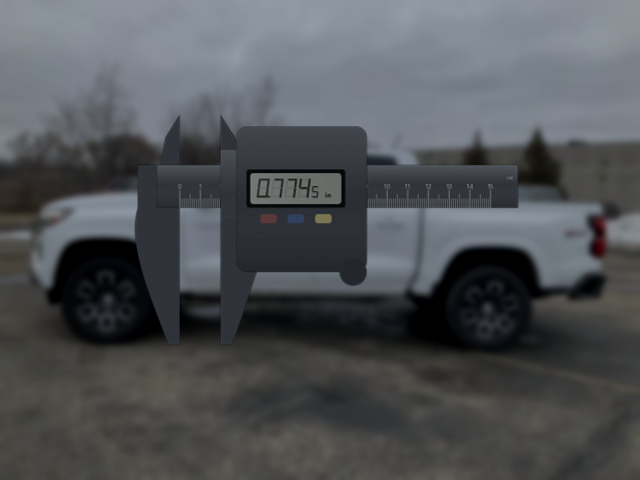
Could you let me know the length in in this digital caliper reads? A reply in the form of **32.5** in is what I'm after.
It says **0.7745** in
